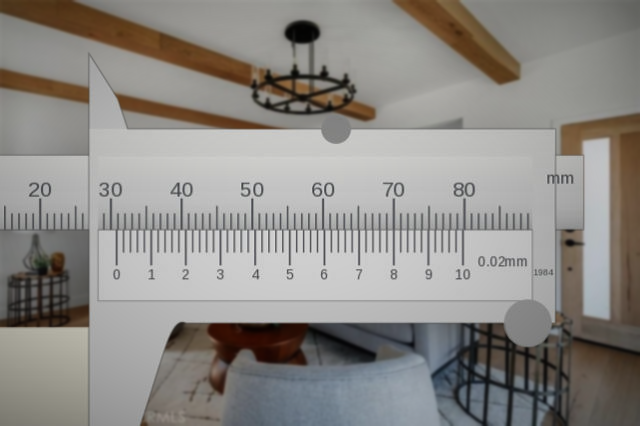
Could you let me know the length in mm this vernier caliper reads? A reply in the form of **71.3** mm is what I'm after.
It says **30.8** mm
